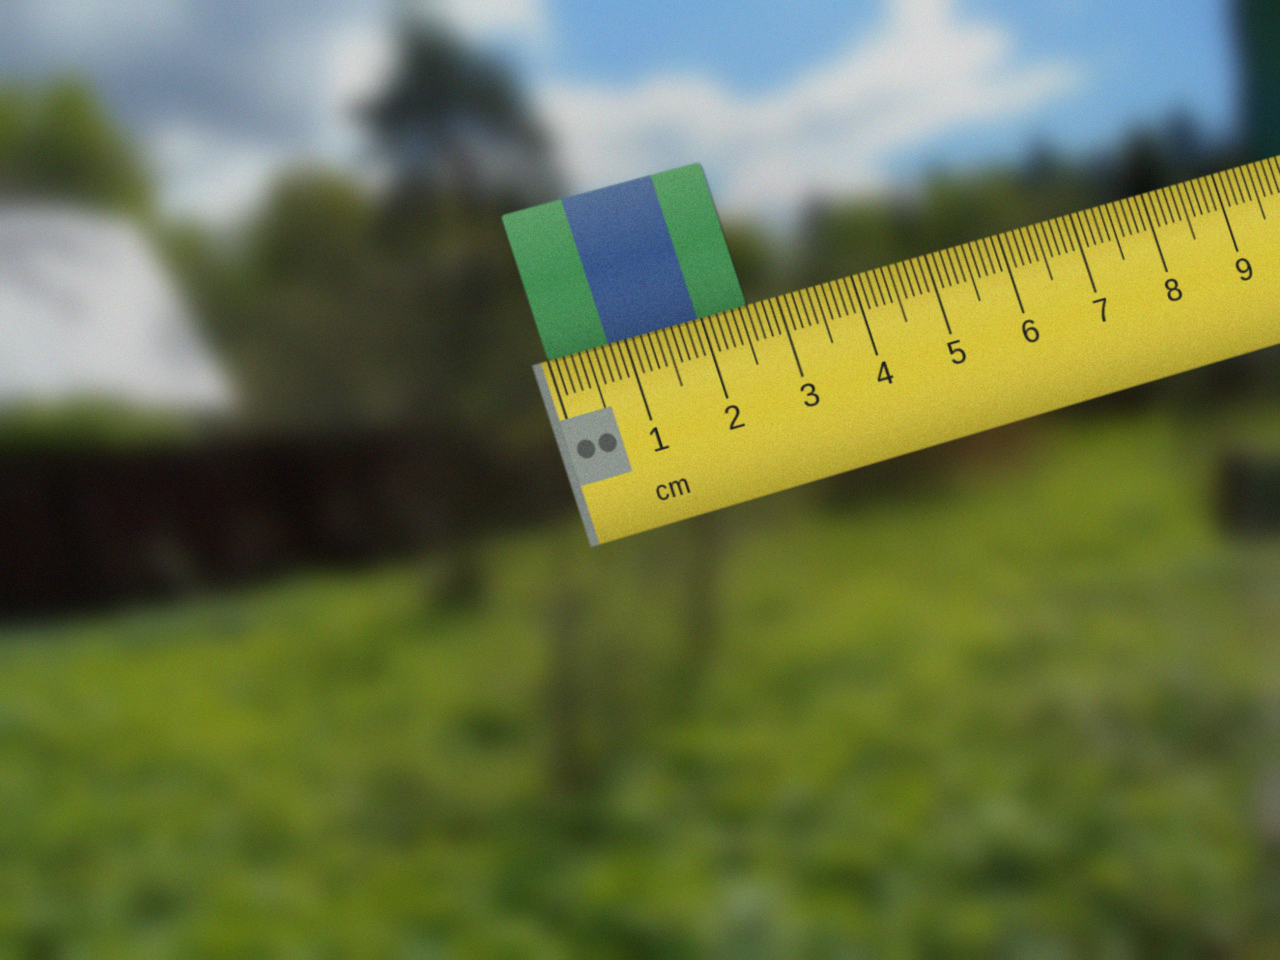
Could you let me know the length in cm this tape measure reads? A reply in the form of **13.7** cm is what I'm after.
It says **2.6** cm
